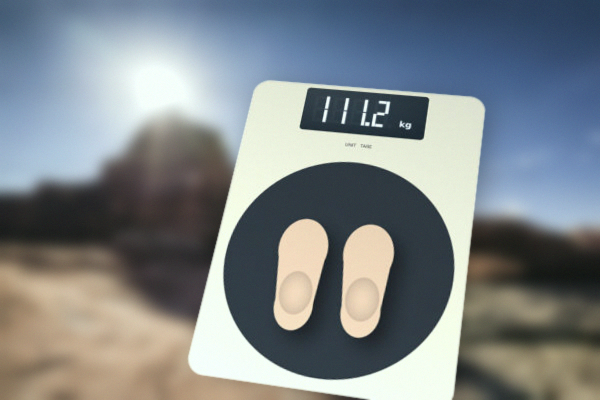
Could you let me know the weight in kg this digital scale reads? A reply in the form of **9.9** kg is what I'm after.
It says **111.2** kg
